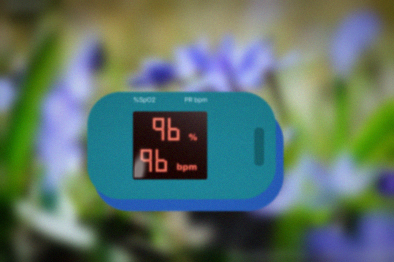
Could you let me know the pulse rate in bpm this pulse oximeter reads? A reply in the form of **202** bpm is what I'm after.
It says **96** bpm
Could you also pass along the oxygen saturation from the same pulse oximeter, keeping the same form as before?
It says **96** %
